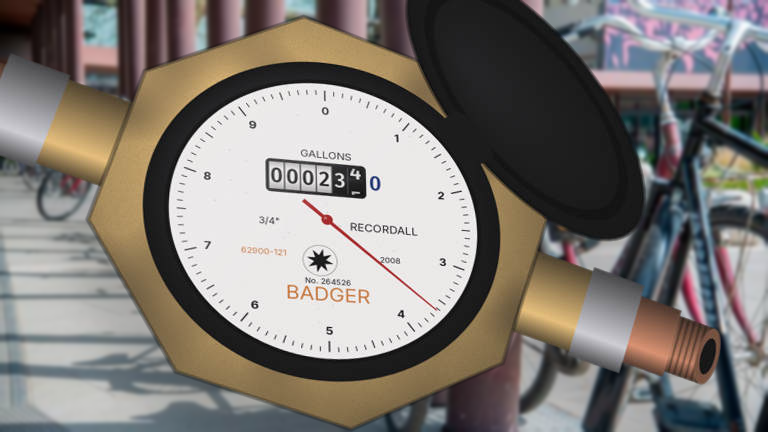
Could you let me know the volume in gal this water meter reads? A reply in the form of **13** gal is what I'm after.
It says **2343.6** gal
